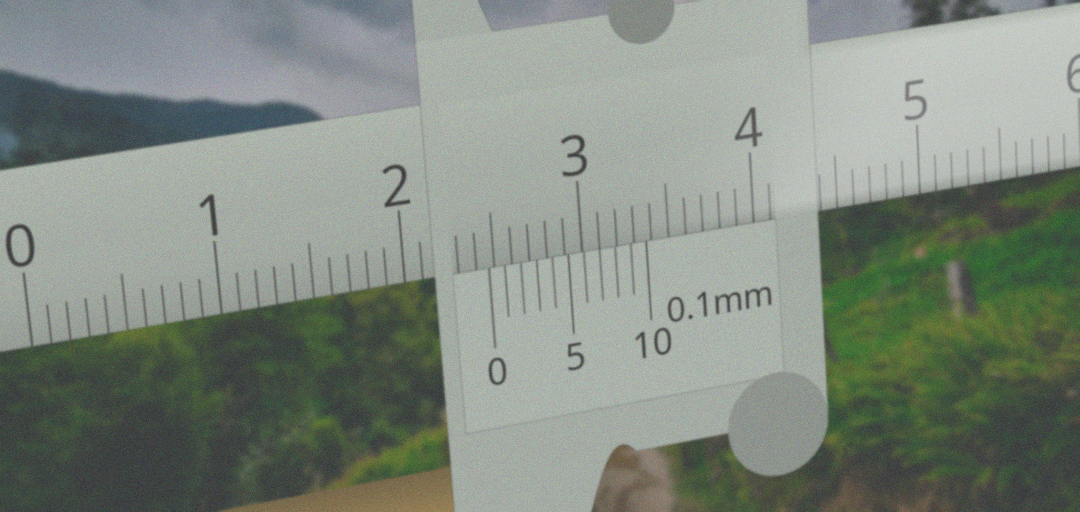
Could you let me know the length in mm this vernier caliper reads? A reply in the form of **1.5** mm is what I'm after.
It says **24.7** mm
